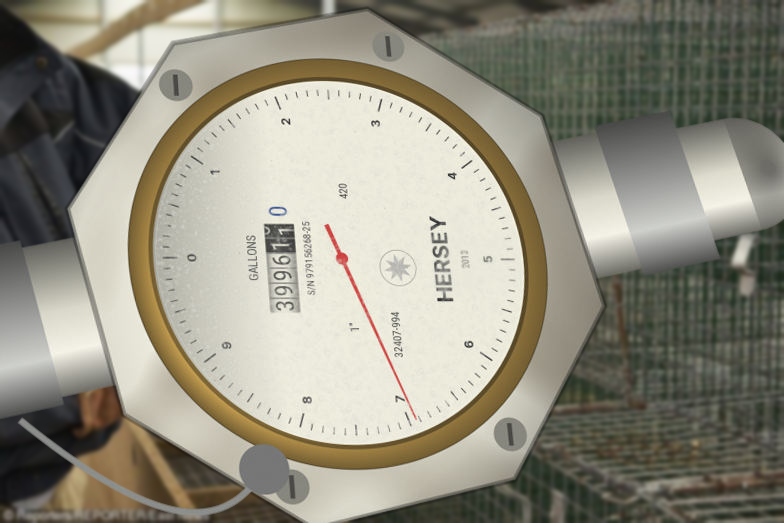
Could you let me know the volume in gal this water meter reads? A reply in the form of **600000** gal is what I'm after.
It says **3996106.9** gal
